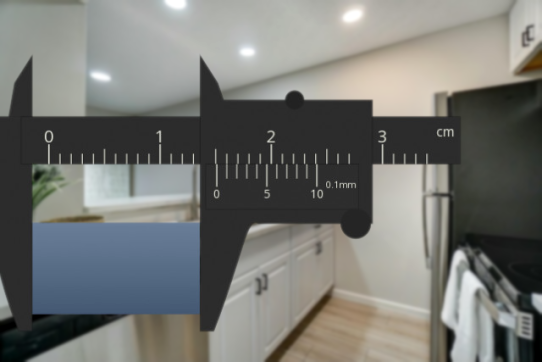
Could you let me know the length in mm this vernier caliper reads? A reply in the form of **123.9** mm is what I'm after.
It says **15.1** mm
